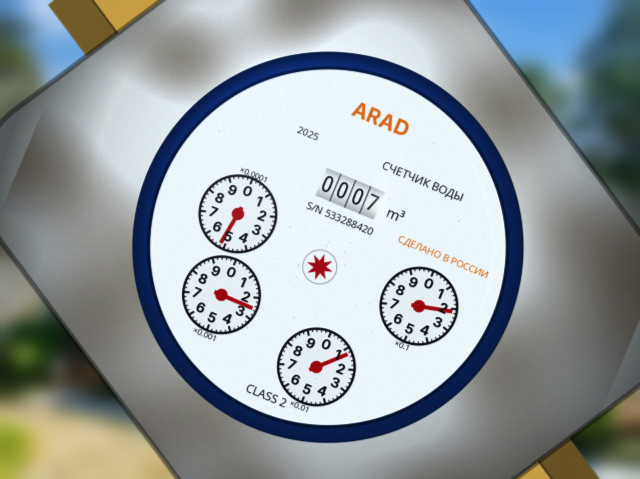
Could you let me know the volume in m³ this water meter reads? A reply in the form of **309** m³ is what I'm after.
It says **7.2125** m³
